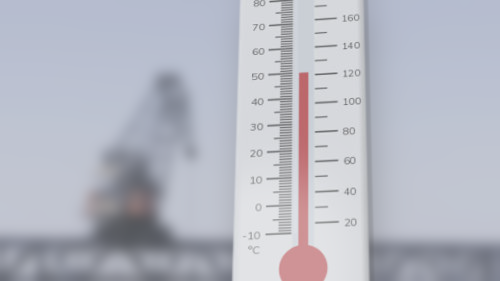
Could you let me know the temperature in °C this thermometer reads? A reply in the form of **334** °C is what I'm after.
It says **50** °C
